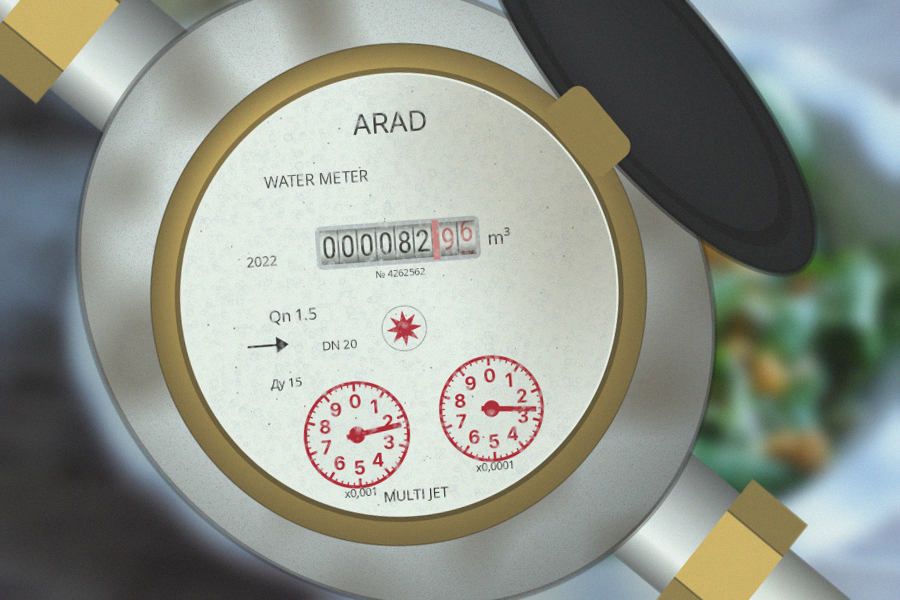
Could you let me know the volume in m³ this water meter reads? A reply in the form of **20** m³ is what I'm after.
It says **82.9622** m³
